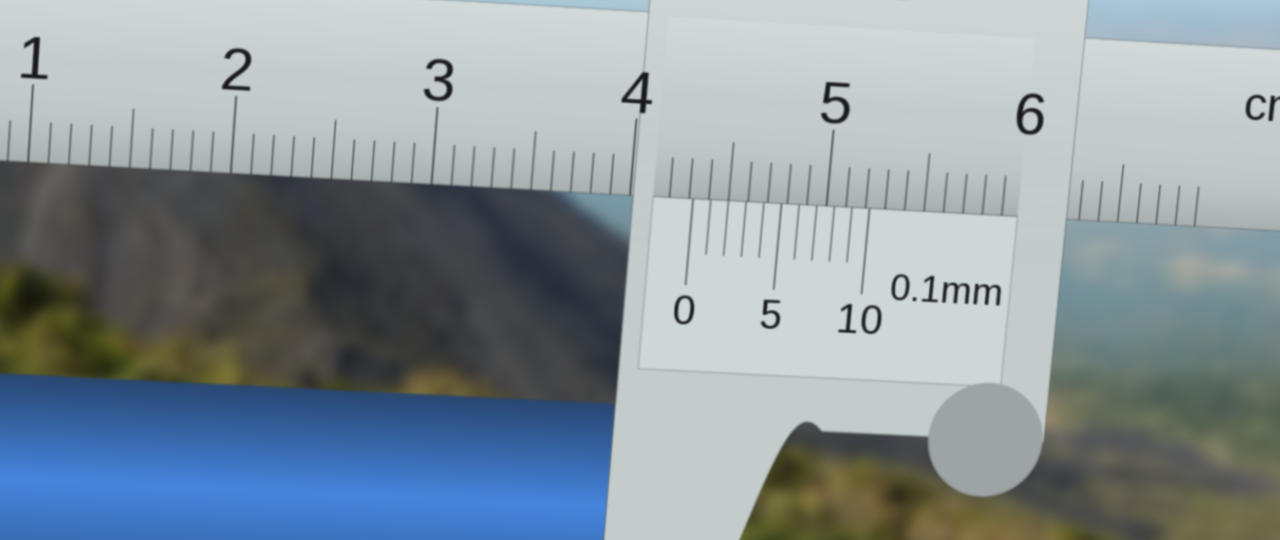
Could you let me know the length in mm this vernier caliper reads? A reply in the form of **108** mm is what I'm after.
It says **43.2** mm
